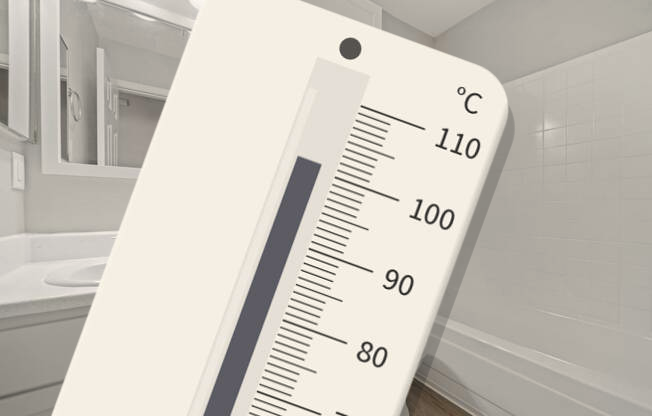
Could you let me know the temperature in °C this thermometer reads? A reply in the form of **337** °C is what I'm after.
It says **101** °C
